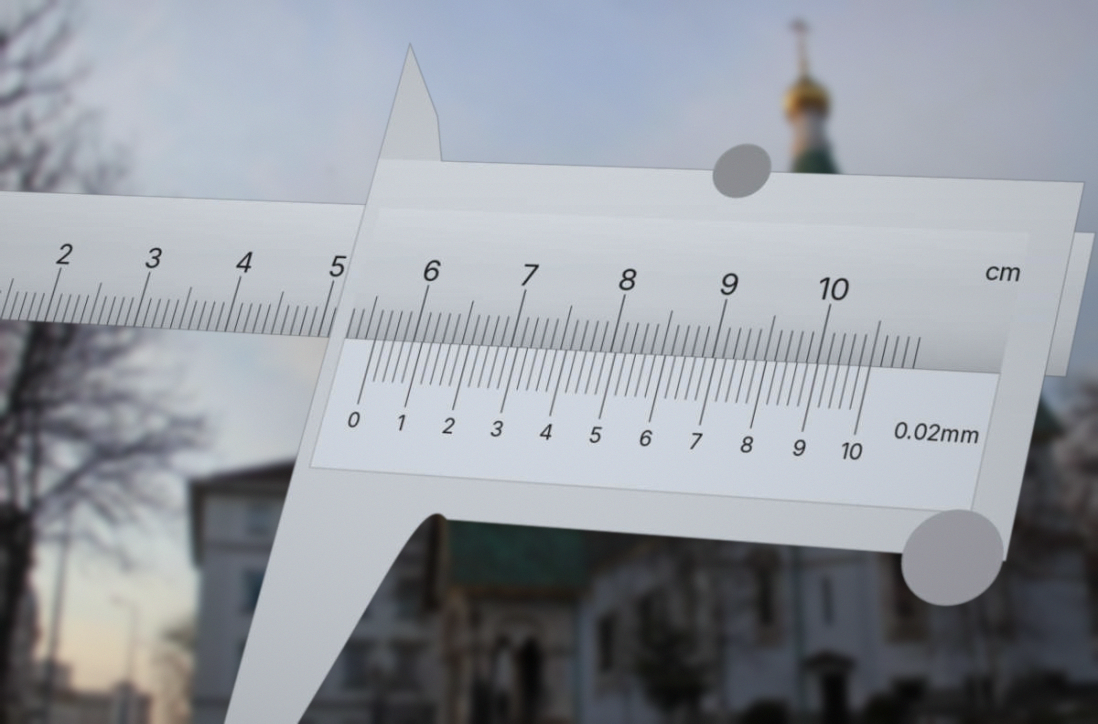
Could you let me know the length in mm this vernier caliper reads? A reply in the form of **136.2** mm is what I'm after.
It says **56.0** mm
